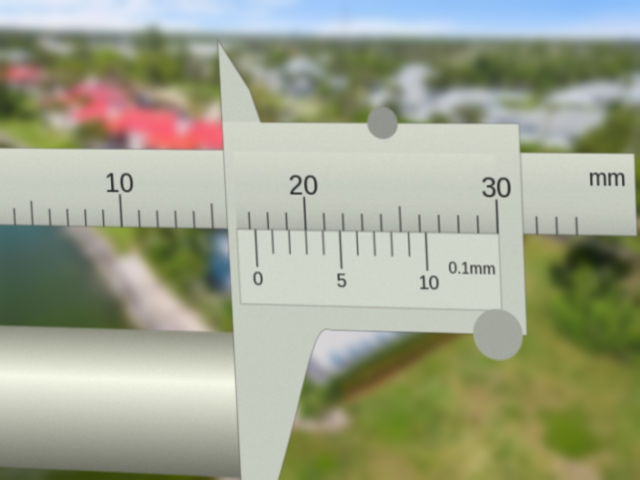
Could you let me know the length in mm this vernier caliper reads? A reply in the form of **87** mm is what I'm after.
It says **17.3** mm
